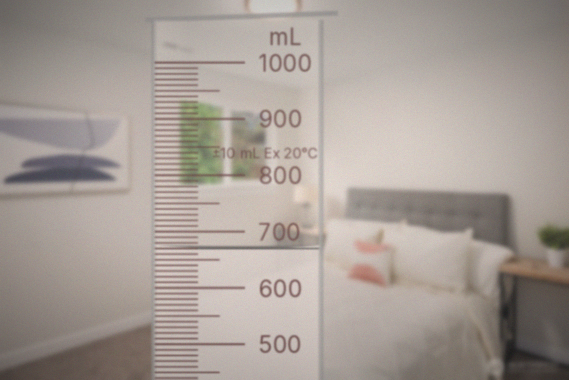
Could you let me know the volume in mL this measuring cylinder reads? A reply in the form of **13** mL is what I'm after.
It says **670** mL
